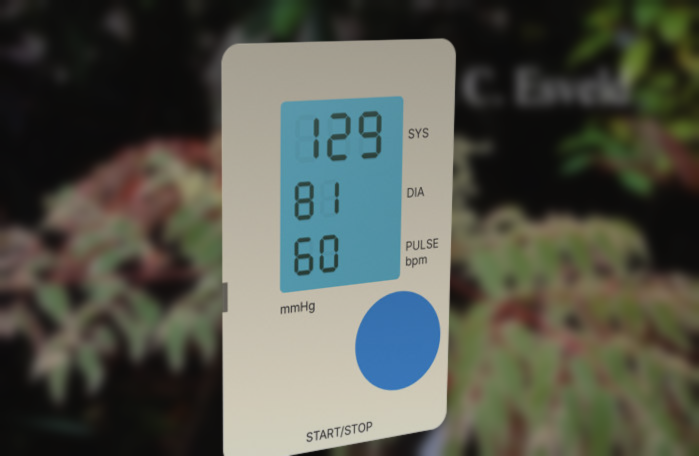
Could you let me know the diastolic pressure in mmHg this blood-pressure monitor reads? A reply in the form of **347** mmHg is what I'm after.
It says **81** mmHg
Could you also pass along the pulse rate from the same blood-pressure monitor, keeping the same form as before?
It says **60** bpm
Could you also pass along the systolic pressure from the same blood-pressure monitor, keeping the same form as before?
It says **129** mmHg
